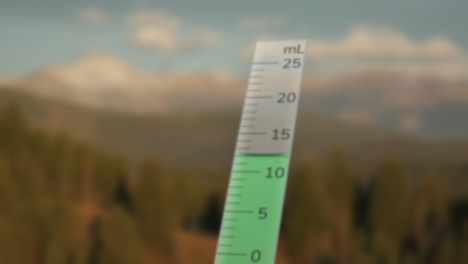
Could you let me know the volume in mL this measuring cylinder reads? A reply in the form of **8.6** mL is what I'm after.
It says **12** mL
